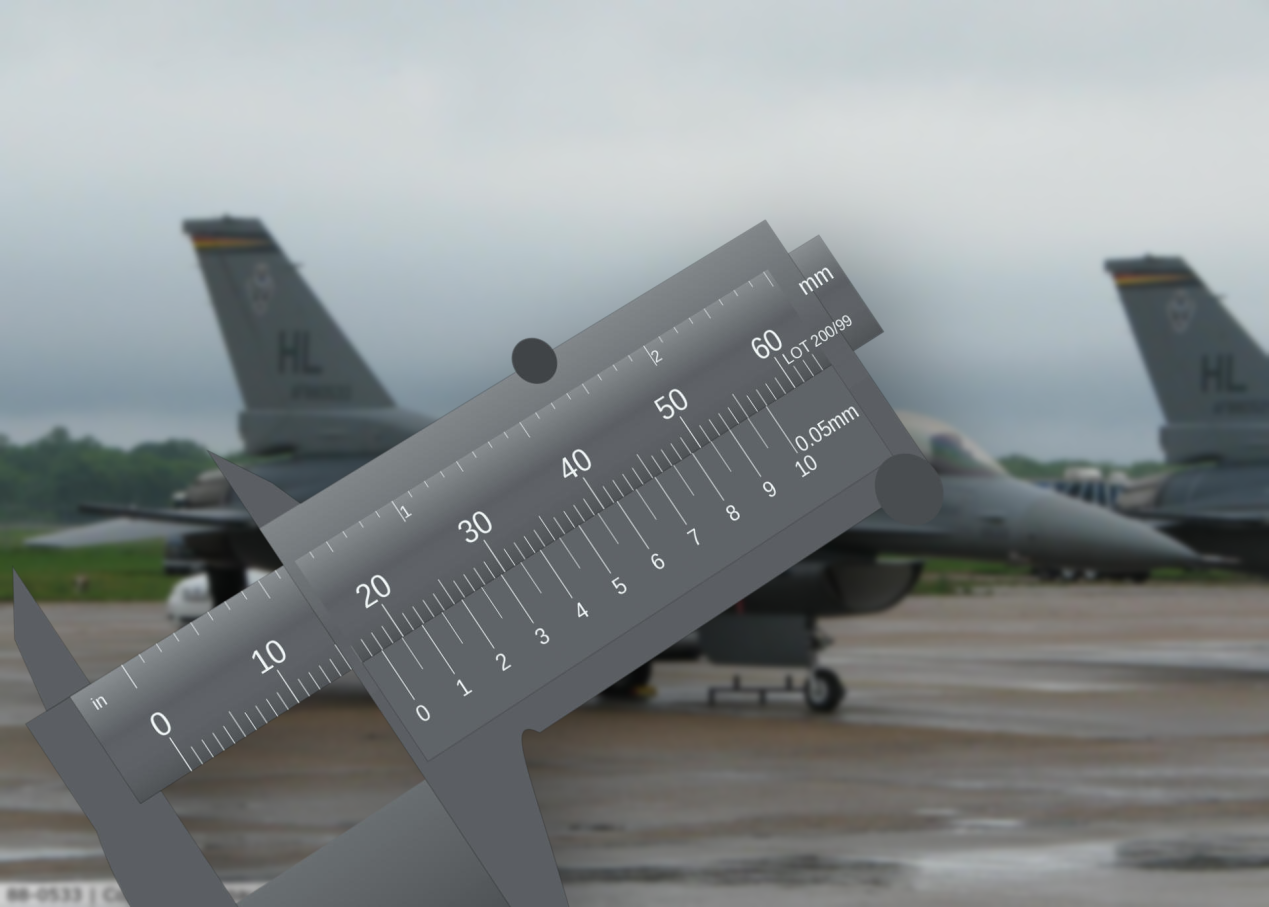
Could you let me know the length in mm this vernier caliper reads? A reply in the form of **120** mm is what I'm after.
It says **17.9** mm
